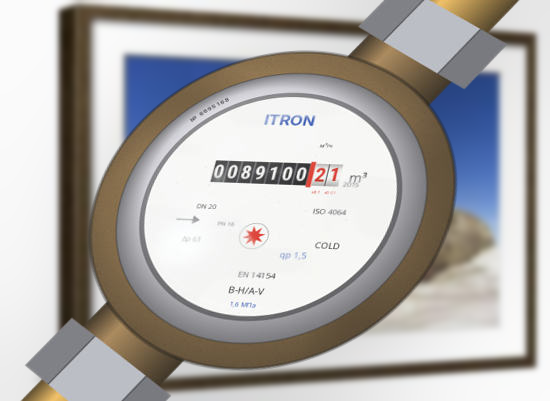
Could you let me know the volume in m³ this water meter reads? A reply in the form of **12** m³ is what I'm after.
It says **89100.21** m³
